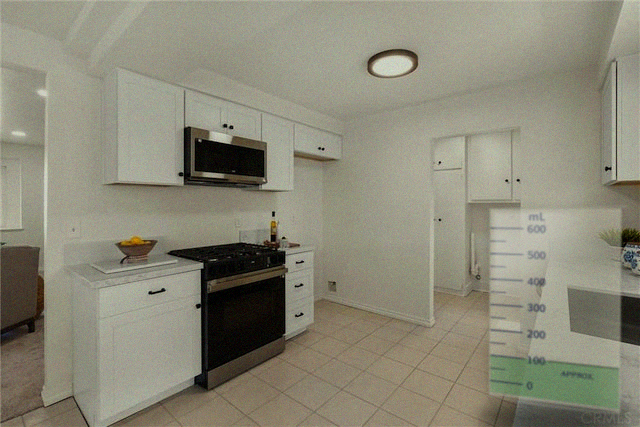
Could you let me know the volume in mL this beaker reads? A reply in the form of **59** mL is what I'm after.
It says **100** mL
